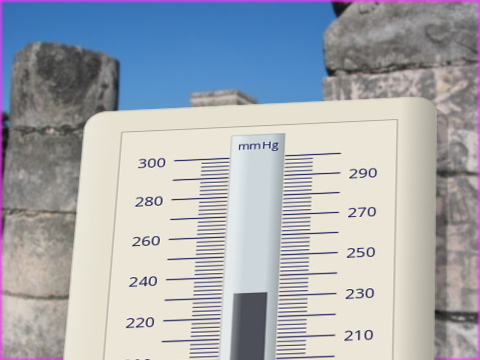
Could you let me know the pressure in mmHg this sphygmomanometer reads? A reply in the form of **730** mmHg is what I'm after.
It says **232** mmHg
